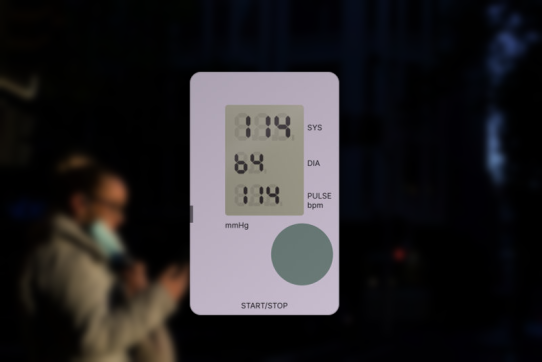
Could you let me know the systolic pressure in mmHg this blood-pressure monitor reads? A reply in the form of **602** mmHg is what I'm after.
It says **114** mmHg
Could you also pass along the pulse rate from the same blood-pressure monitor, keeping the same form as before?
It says **114** bpm
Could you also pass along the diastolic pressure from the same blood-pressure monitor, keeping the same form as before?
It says **64** mmHg
